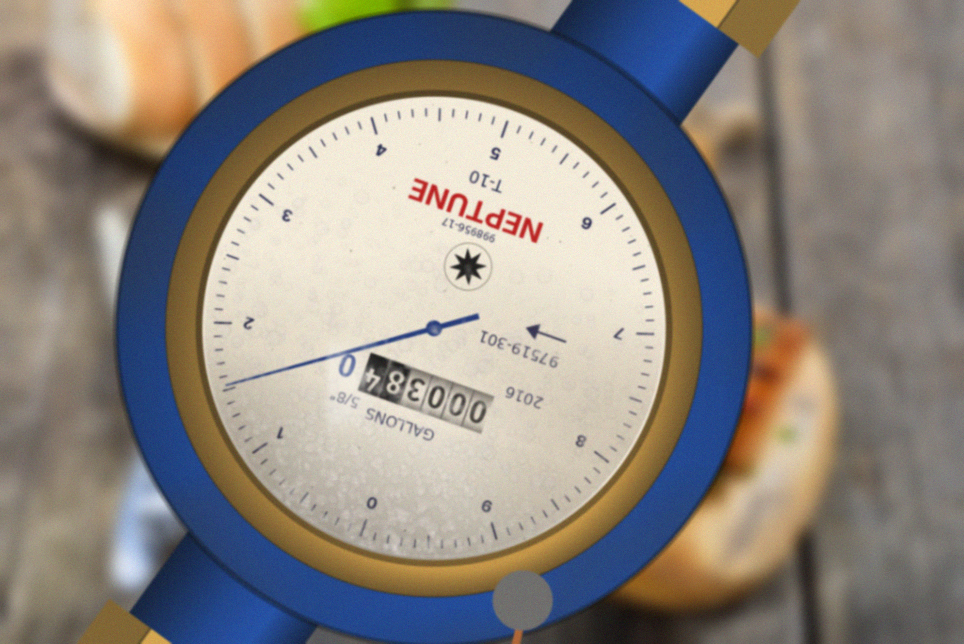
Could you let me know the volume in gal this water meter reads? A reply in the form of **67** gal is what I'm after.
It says **3841.5** gal
